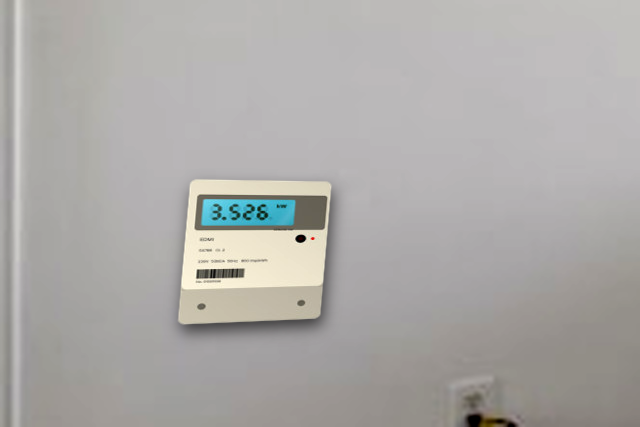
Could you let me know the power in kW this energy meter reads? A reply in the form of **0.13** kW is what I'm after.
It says **3.526** kW
